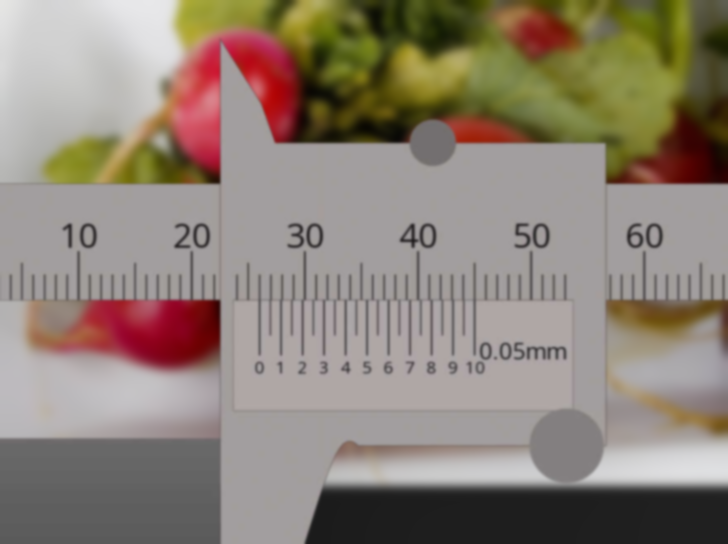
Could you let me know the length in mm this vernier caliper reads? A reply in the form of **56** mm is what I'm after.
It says **26.0** mm
